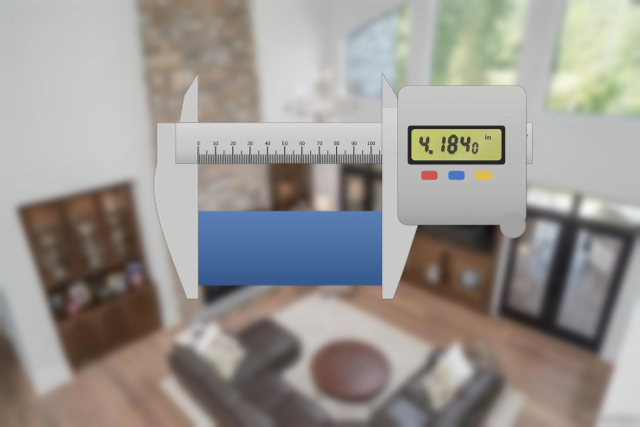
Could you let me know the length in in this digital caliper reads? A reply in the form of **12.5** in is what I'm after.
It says **4.1840** in
